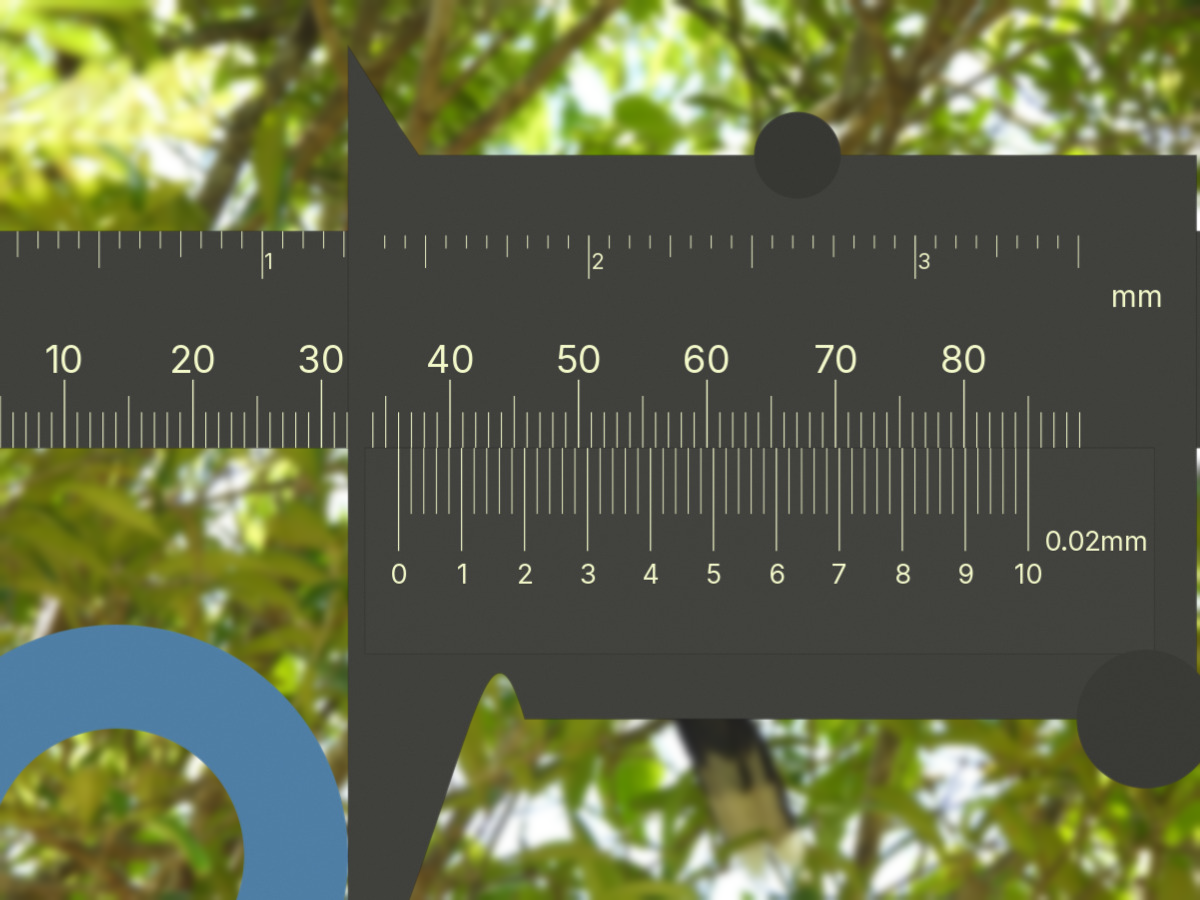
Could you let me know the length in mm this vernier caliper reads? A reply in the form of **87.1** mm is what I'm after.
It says **36.0** mm
